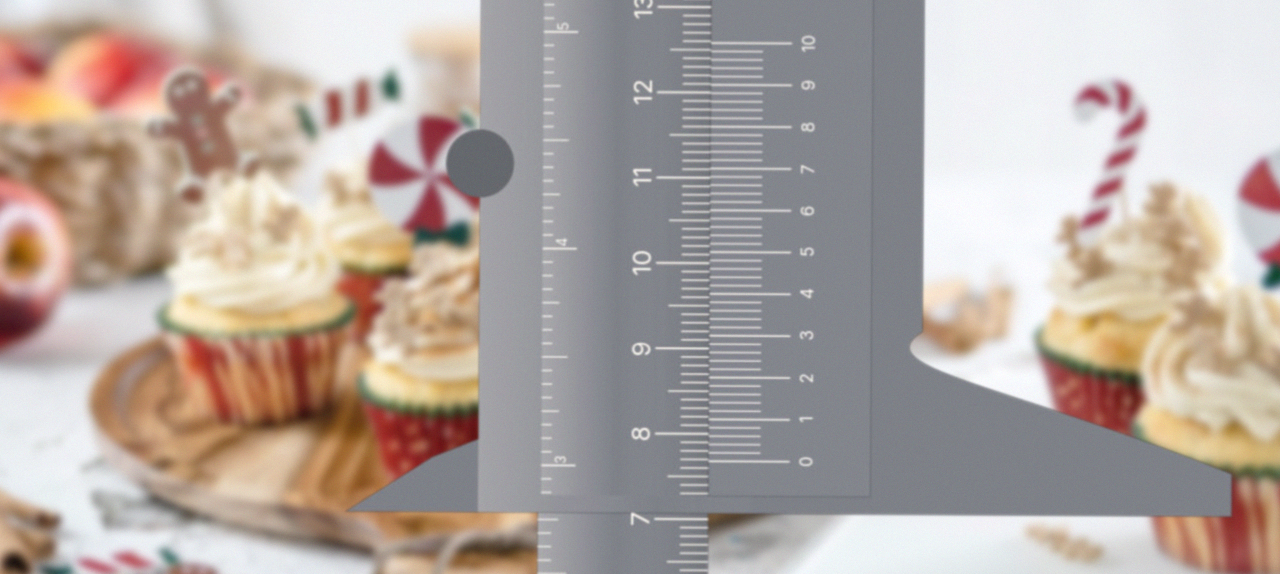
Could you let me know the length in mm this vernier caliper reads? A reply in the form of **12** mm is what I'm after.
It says **76.8** mm
